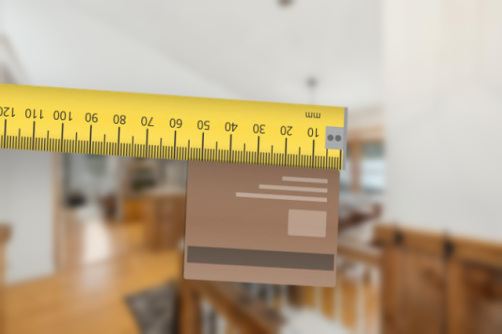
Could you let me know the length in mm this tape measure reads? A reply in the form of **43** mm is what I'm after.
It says **55** mm
